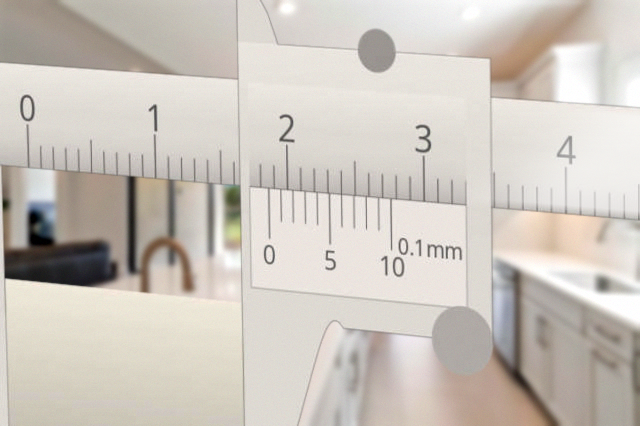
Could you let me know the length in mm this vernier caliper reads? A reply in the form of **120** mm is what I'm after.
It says **18.6** mm
